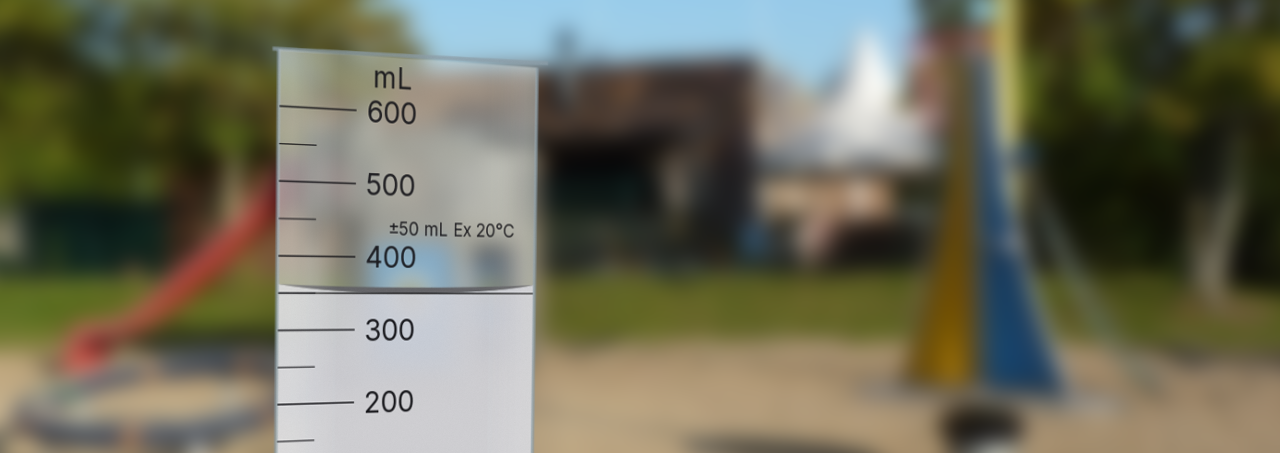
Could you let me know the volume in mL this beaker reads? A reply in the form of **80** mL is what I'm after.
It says **350** mL
